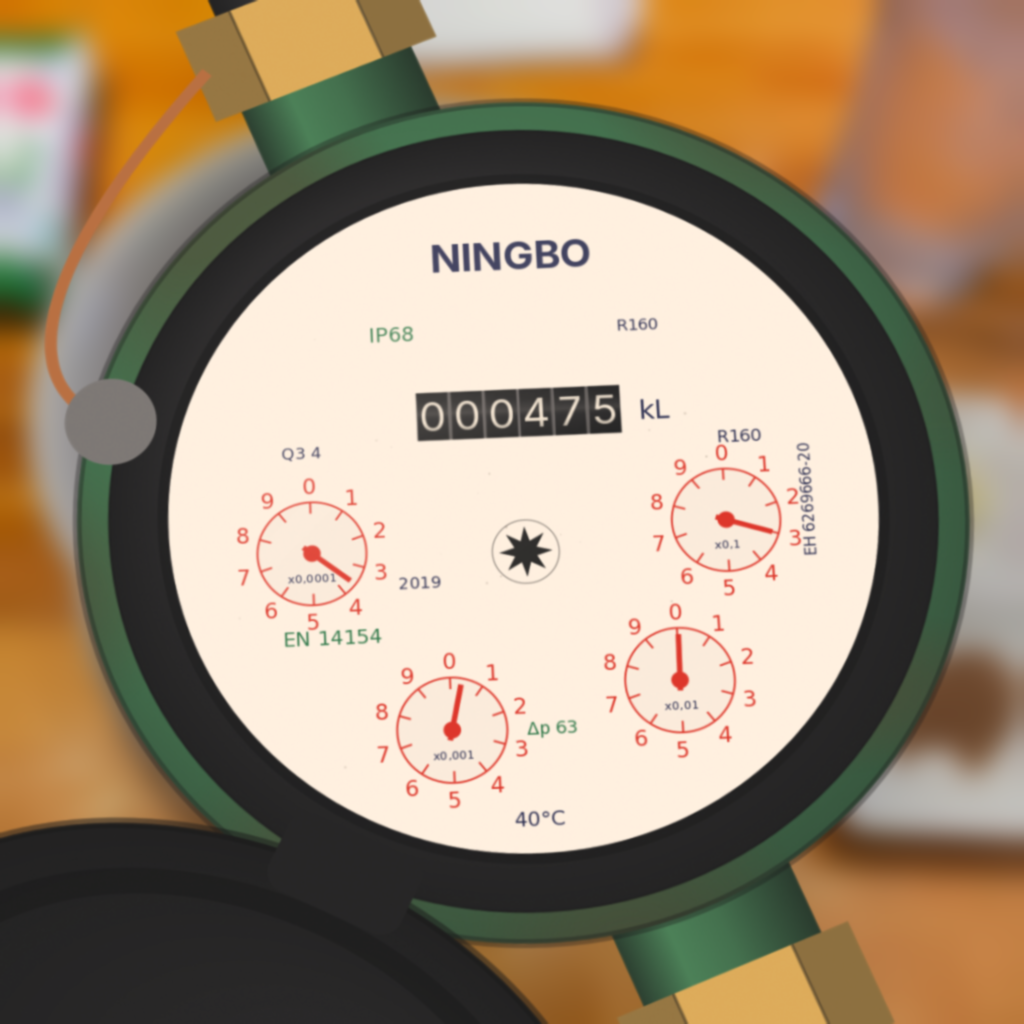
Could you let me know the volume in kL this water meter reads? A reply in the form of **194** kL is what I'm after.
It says **475.3003** kL
